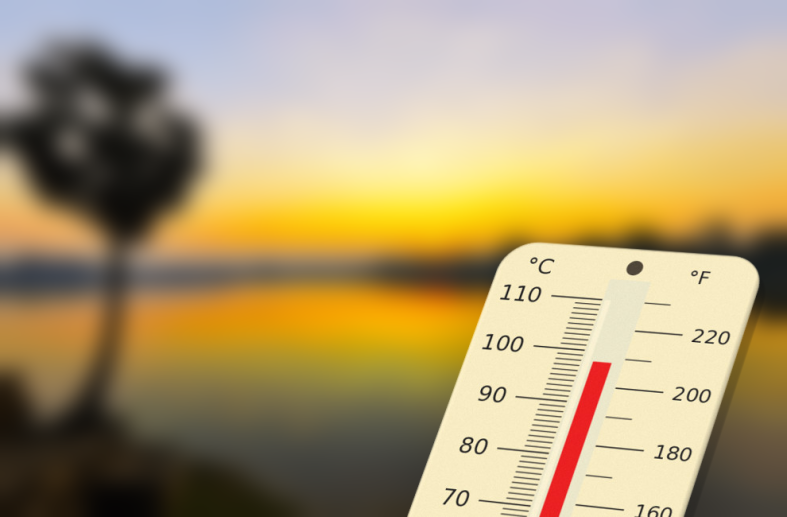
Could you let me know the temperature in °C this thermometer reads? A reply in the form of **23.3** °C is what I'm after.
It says **98** °C
